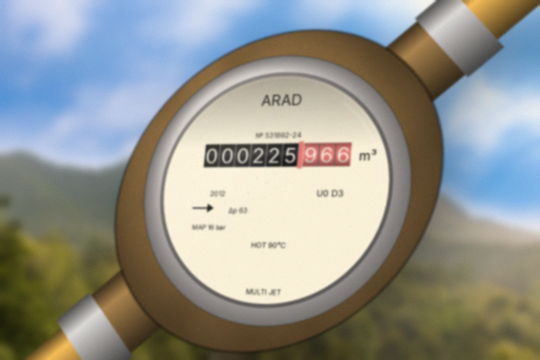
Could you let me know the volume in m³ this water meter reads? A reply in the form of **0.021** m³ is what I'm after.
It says **225.966** m³
